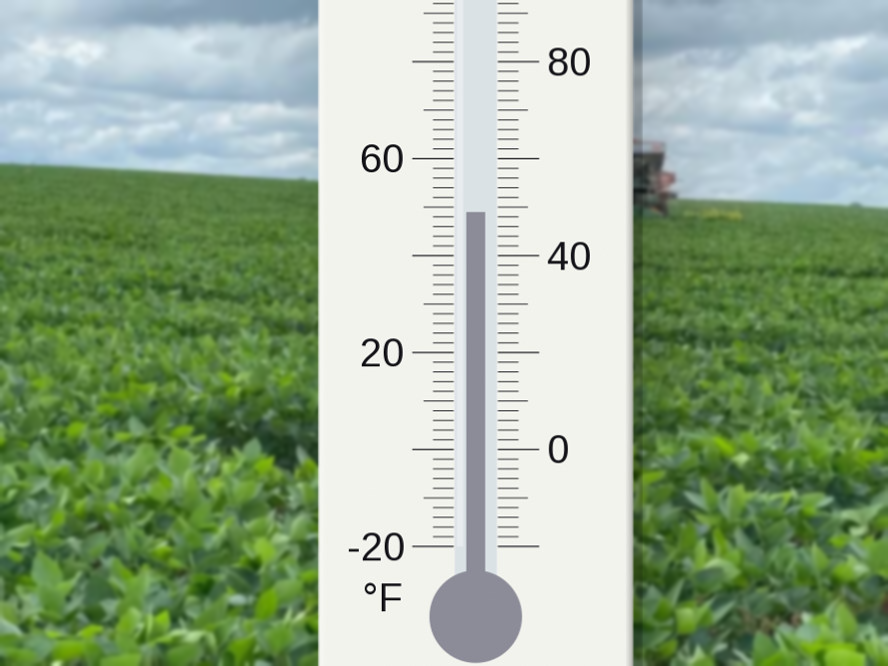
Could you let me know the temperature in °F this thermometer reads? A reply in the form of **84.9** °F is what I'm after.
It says **49** °F
